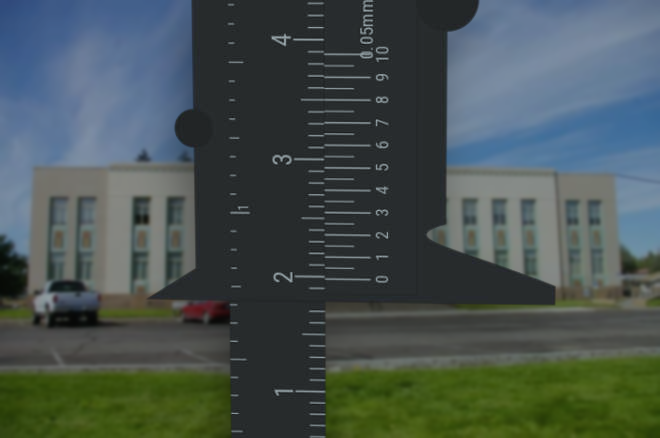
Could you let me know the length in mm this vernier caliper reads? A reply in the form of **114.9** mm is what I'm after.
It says **19.8** mm
